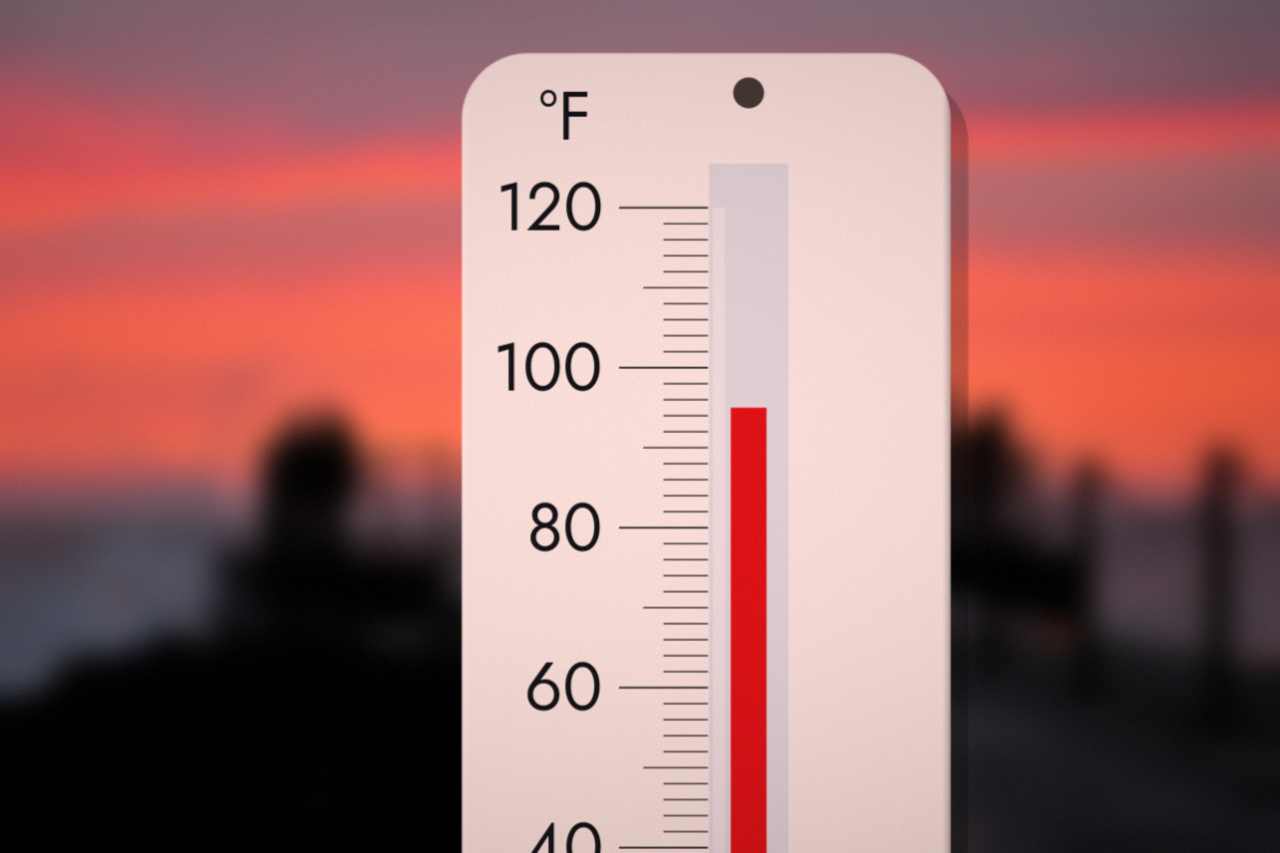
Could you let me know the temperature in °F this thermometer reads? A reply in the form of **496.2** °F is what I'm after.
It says **95** °F
